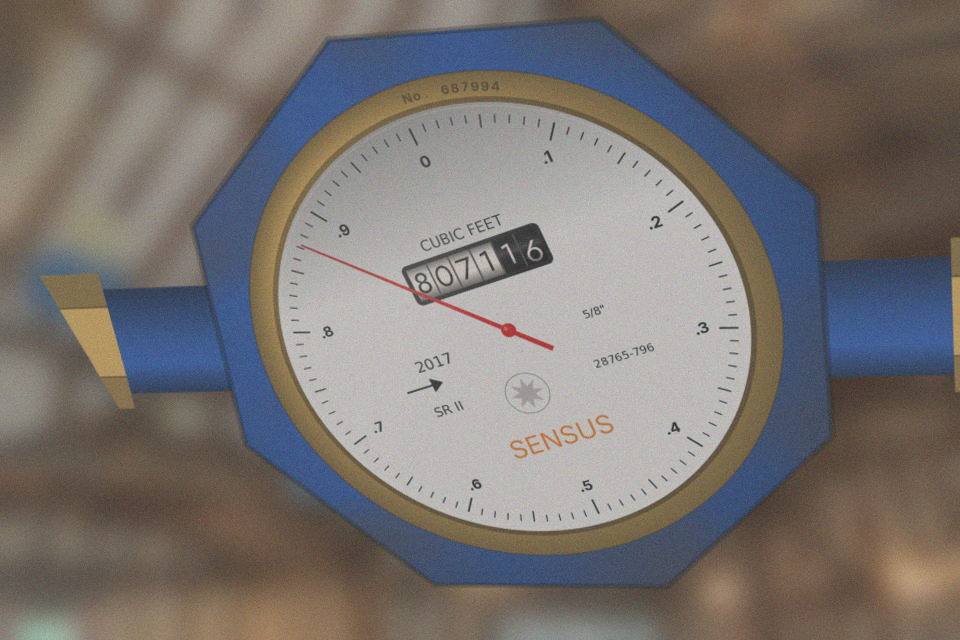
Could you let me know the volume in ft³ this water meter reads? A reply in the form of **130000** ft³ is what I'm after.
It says **807115.87** ft³
